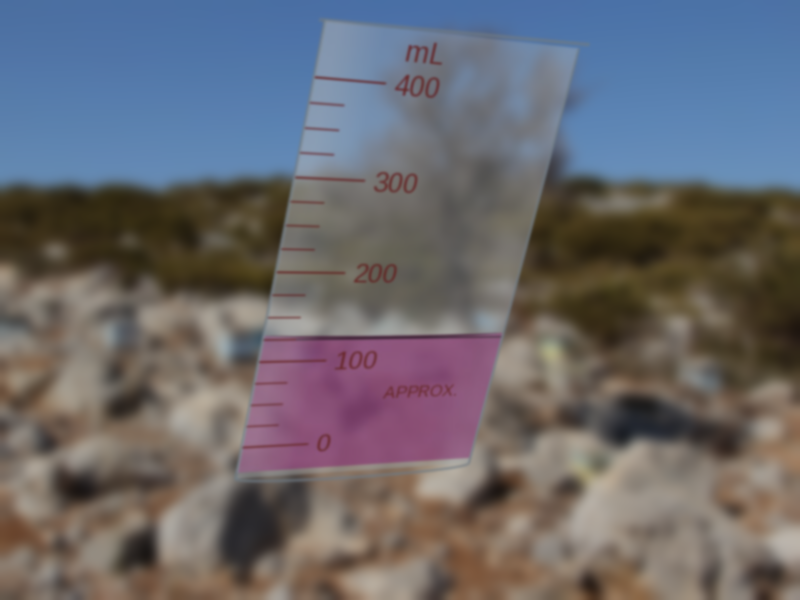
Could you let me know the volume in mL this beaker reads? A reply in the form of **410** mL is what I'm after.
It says **125** mL
